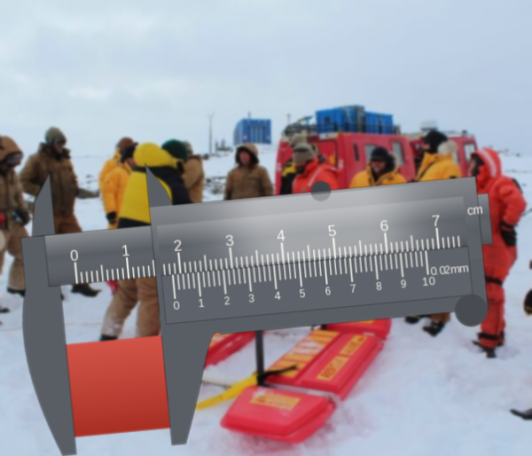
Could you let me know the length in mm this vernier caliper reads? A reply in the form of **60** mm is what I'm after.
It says **18.5** mm
